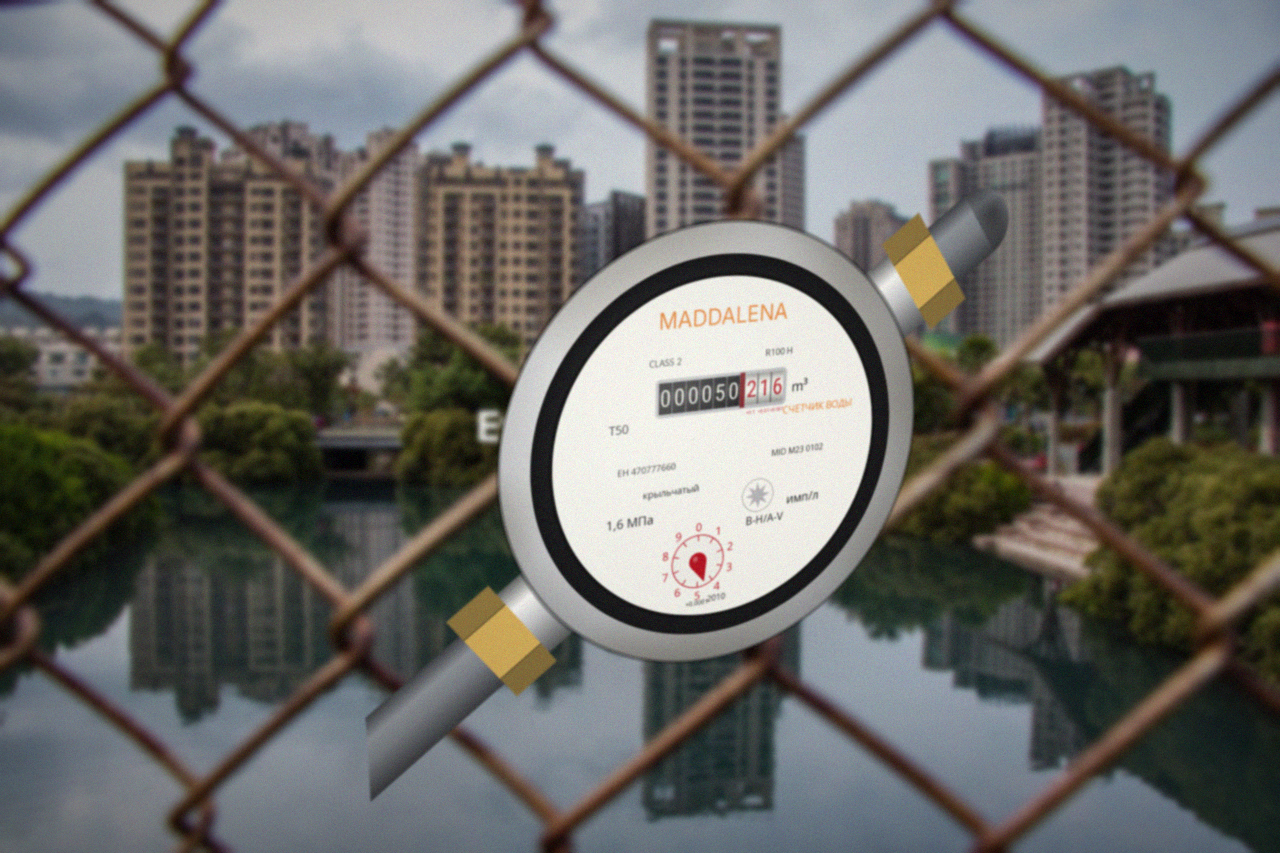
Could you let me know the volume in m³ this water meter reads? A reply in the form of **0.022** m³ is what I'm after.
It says **50.2164** m³
